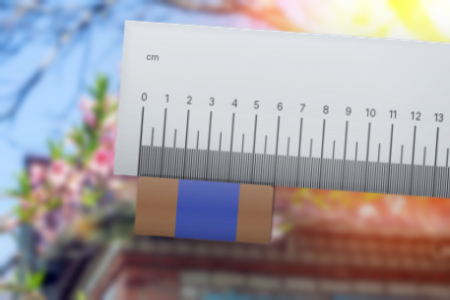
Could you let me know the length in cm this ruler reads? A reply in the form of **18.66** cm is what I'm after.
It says **6** cm
